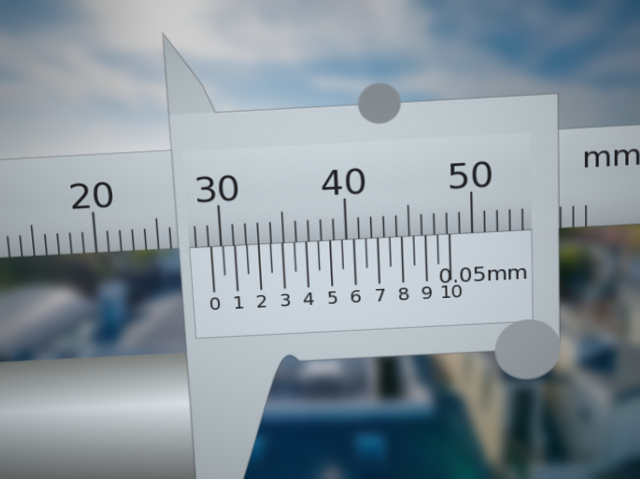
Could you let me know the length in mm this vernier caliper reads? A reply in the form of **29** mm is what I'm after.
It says **29.2** mm
